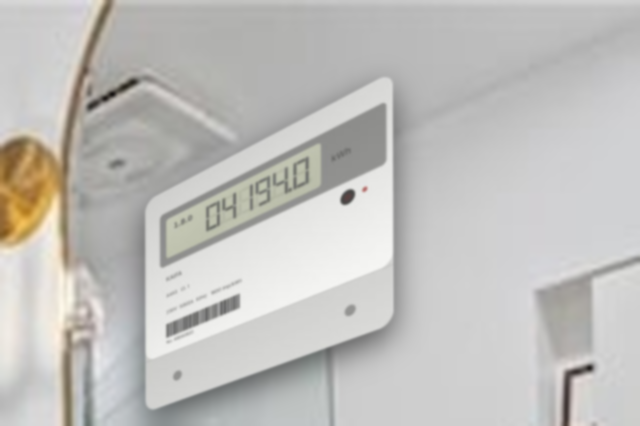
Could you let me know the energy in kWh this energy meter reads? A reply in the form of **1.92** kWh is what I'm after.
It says **4194.0** kWh
